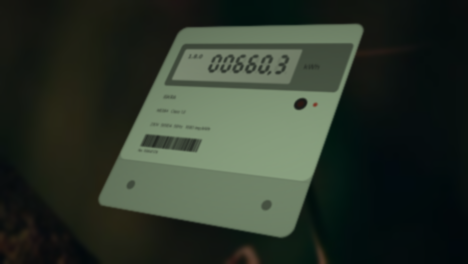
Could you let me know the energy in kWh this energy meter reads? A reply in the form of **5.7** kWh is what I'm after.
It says **660.3** kWh
